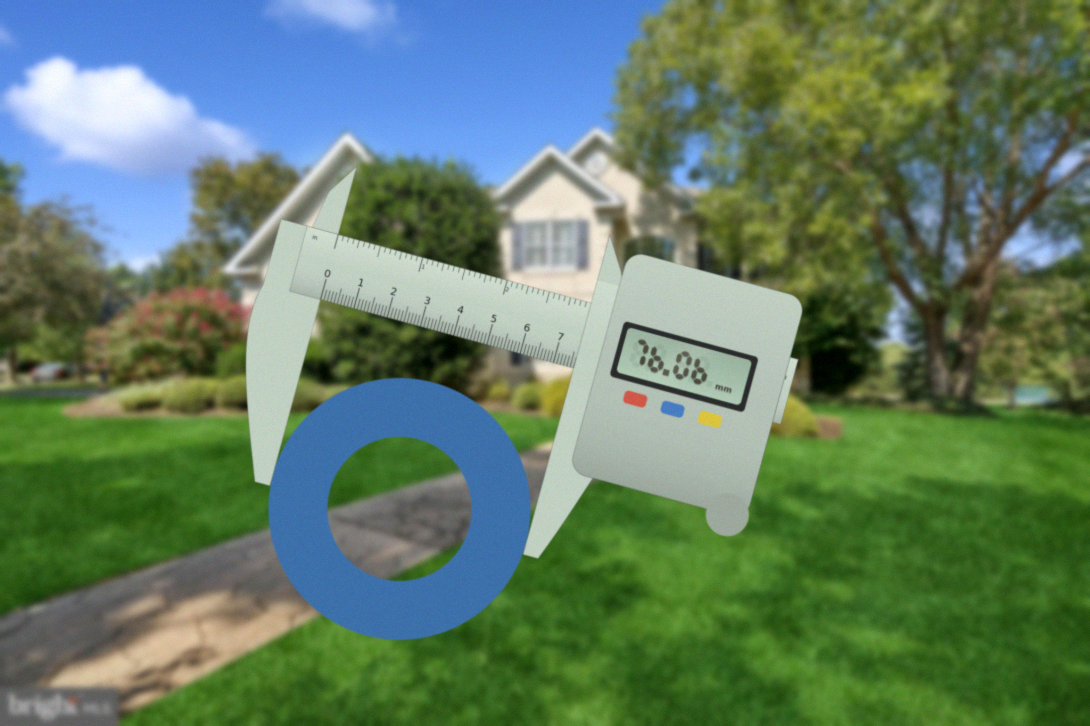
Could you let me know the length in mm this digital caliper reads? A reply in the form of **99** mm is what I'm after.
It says **76.06** mm
